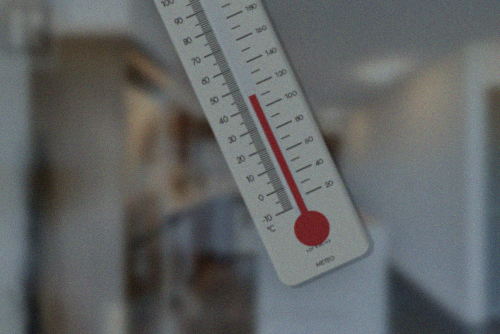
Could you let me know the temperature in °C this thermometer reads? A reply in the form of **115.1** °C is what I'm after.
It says **45** °C
